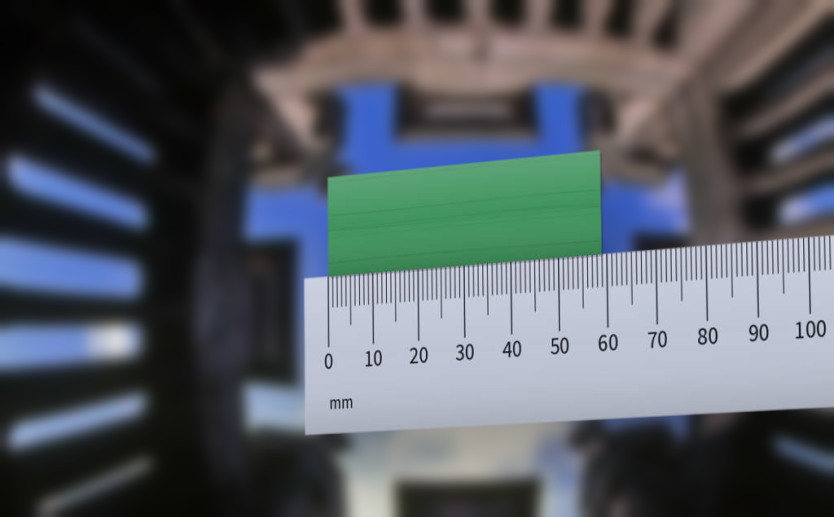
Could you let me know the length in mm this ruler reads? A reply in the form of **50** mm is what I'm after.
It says **59** mm
